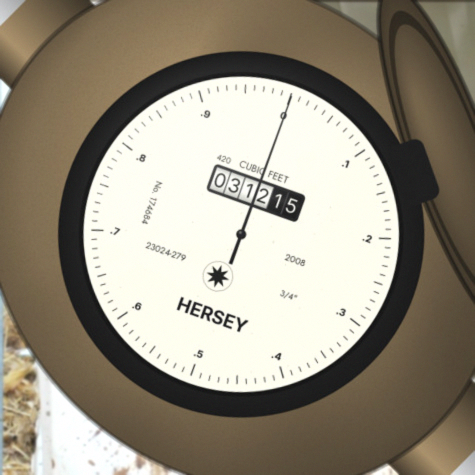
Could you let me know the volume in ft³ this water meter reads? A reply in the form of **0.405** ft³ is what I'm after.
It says **31215.00** ft³
